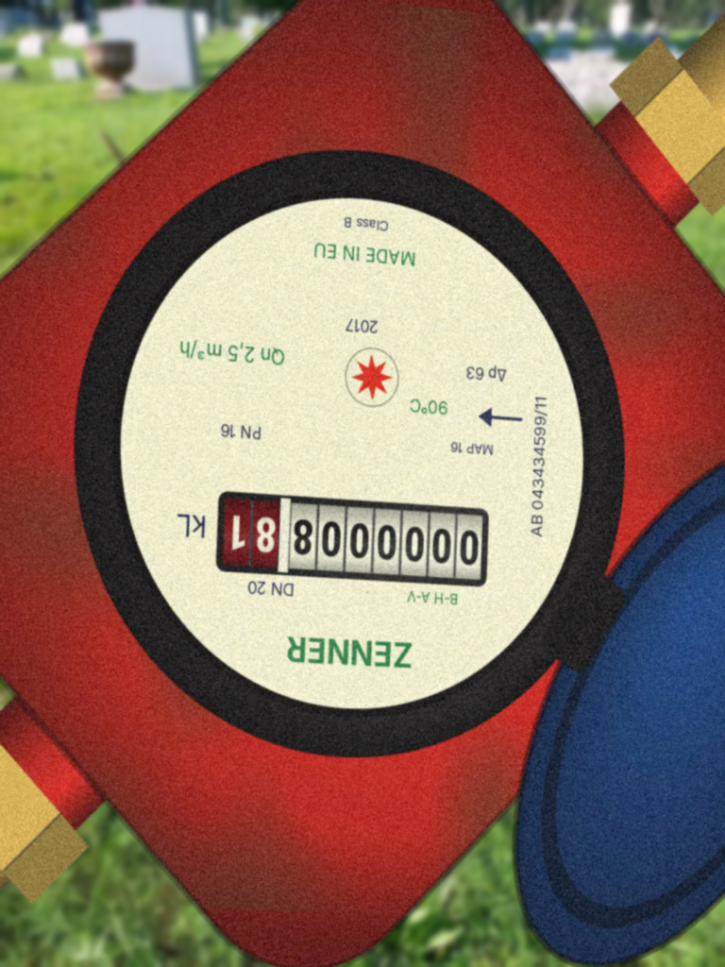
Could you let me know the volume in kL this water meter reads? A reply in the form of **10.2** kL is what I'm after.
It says **8.81** kL
